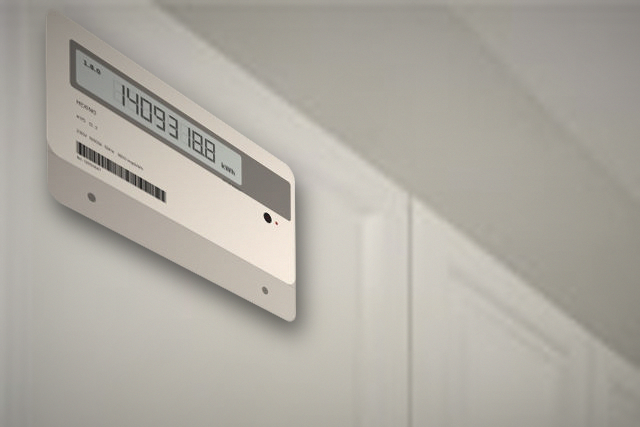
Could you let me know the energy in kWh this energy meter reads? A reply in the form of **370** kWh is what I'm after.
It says **1409318.8** kWh
